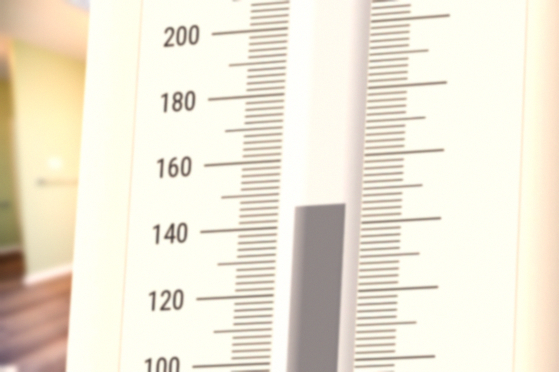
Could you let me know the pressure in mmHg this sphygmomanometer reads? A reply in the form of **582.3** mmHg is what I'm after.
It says **146** mmHg
